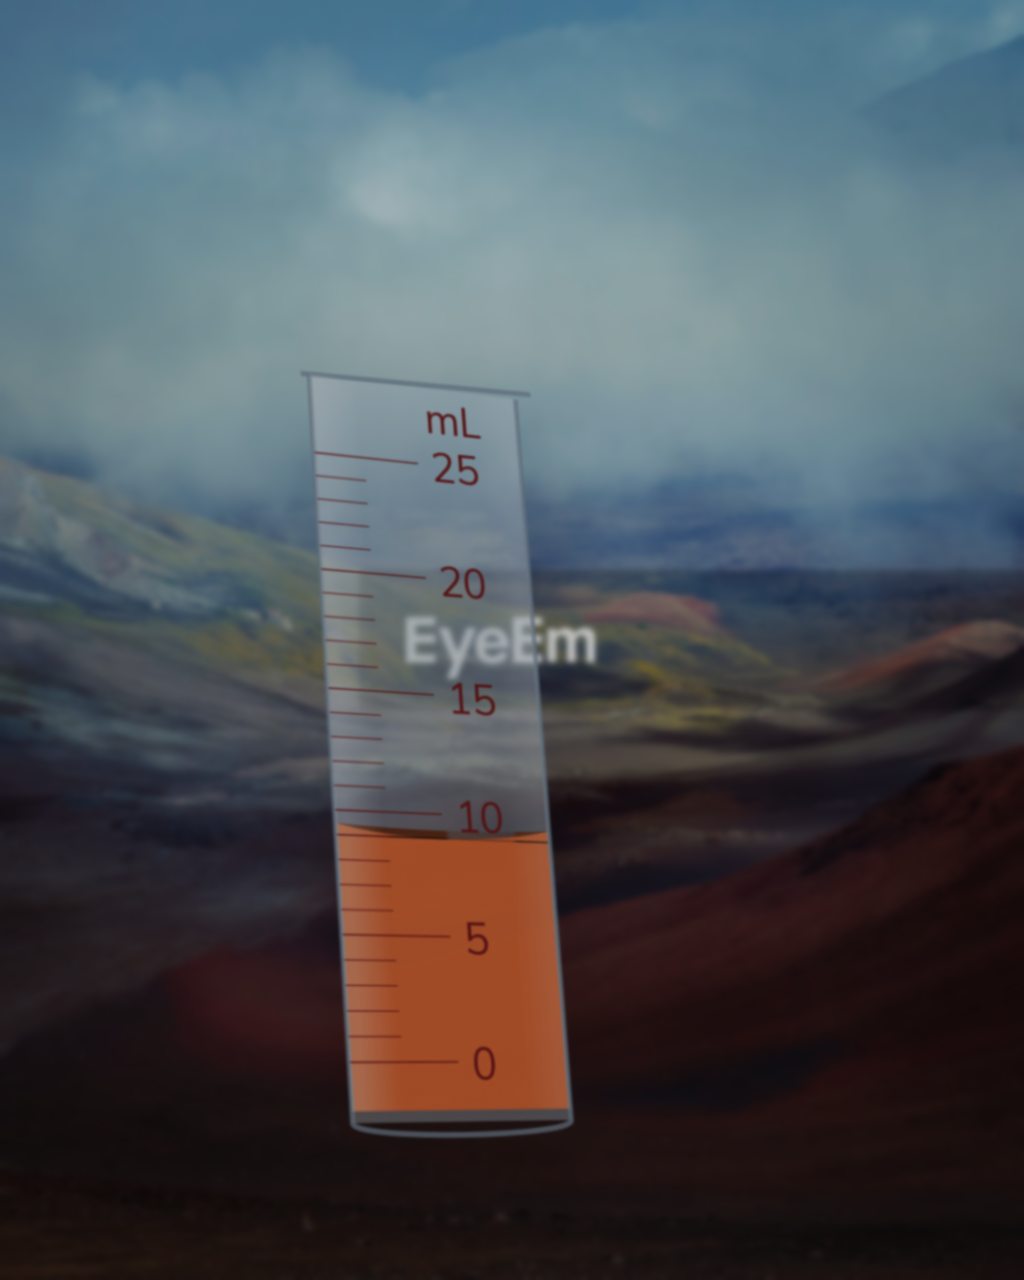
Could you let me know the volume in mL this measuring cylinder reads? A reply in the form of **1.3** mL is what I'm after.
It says **9** mL
